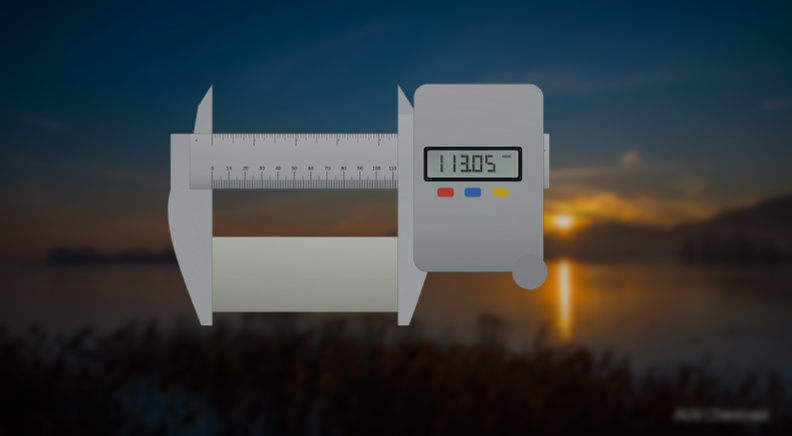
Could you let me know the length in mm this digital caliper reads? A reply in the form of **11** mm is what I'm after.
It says **113.05** mm
